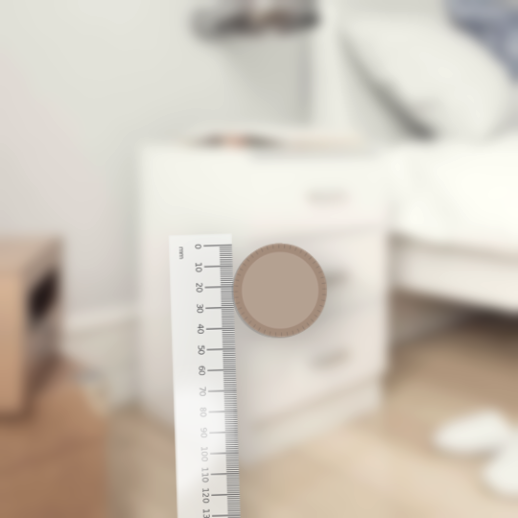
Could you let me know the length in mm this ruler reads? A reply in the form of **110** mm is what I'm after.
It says **45** mm
